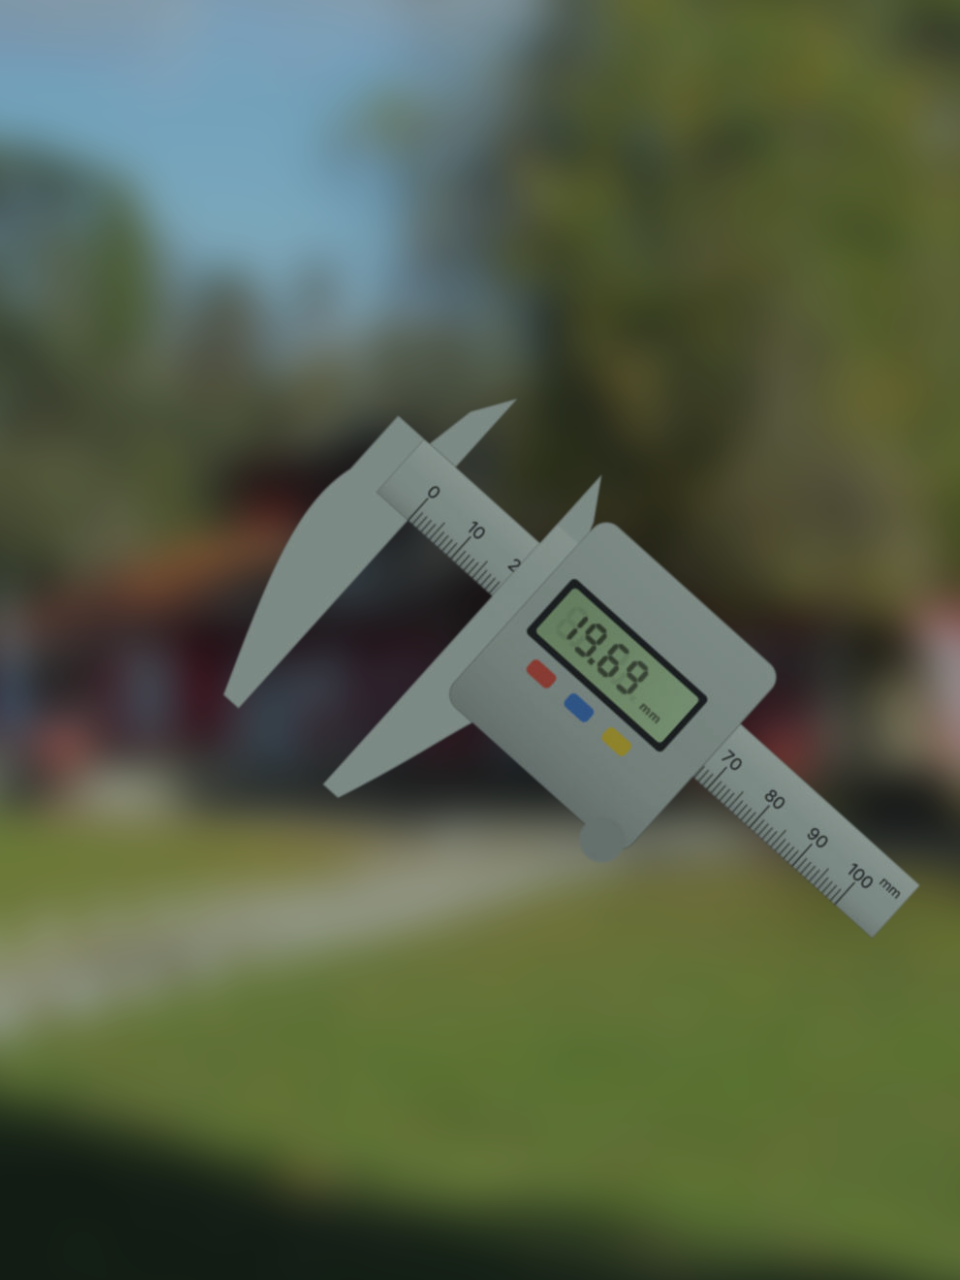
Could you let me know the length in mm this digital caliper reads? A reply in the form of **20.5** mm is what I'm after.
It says **19.69** mm
